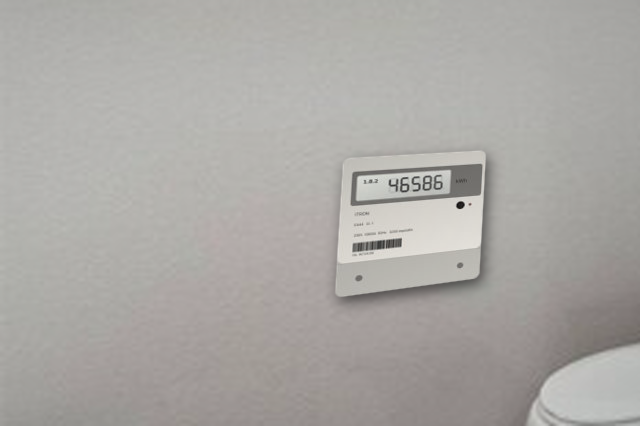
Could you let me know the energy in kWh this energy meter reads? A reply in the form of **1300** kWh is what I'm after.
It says **46586** kWh
